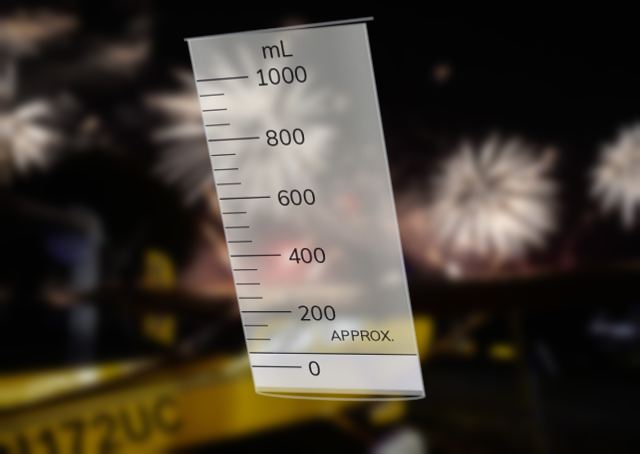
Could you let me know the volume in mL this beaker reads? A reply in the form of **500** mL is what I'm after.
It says **50** mL
